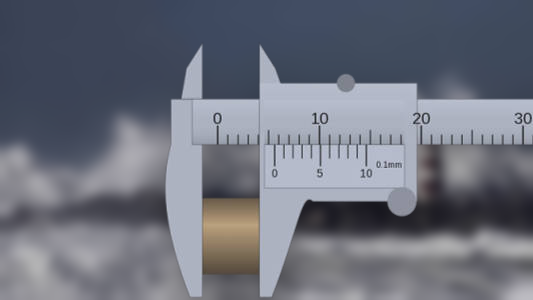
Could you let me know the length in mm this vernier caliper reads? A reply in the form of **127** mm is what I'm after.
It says **5.6** mm
